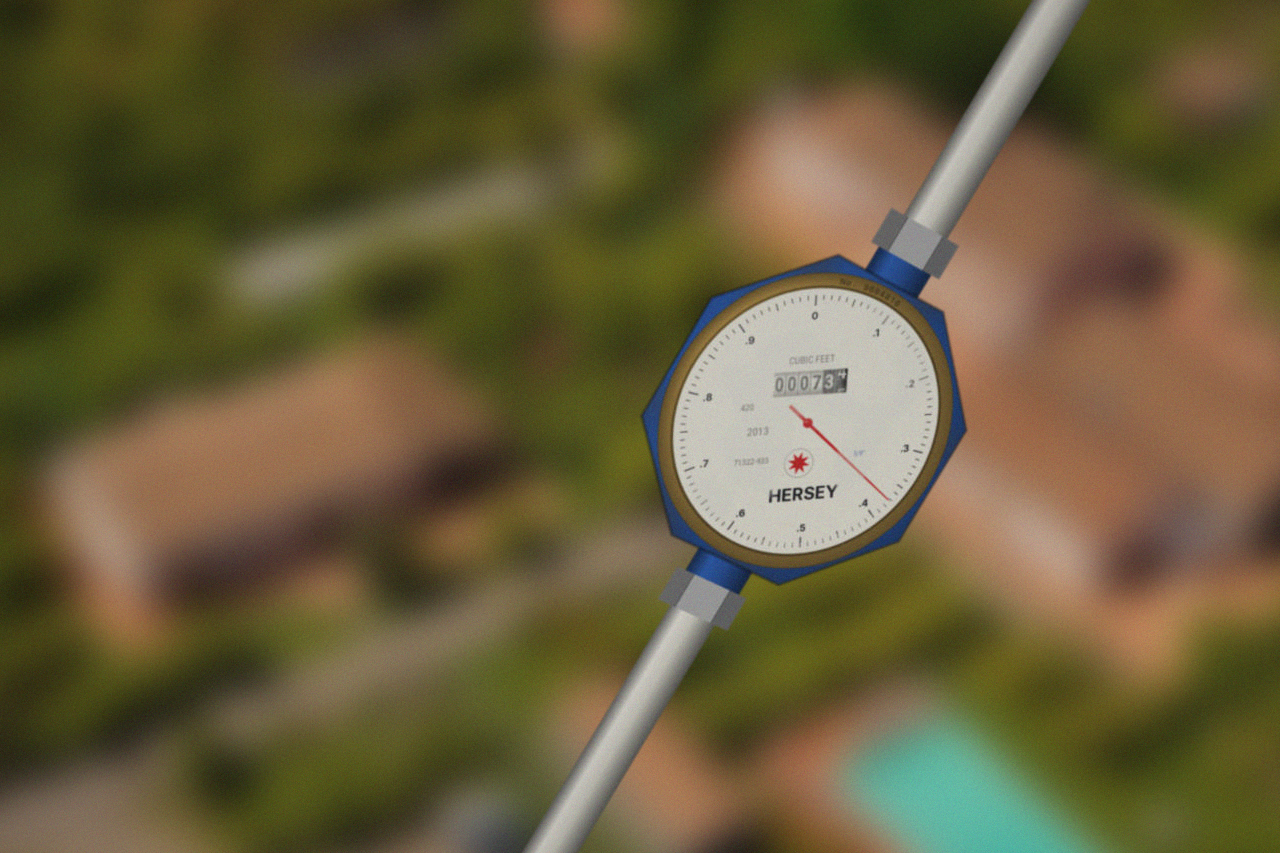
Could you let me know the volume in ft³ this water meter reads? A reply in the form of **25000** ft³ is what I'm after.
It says **734.37** ft³
